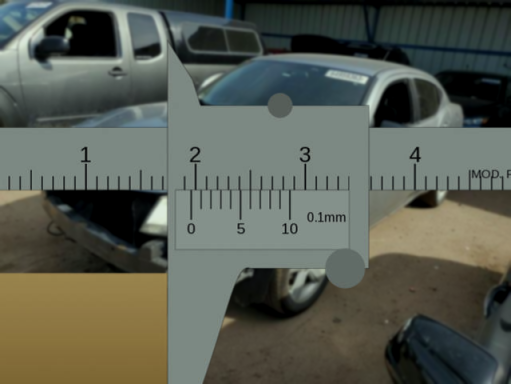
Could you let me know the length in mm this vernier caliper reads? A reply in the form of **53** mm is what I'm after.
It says **19.6** mm
